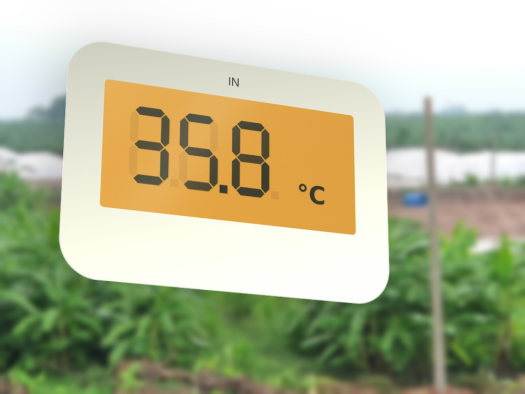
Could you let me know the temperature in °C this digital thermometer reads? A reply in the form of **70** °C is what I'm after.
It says **35.8** °C
